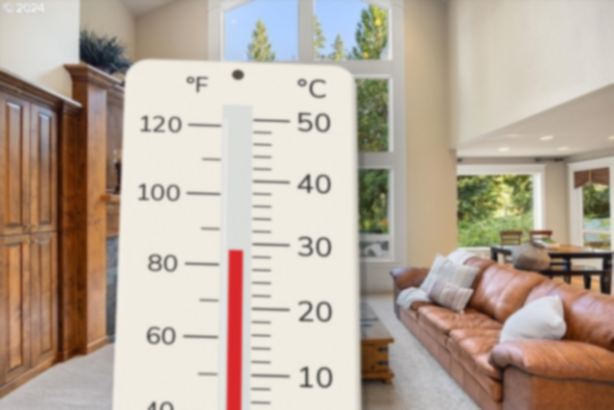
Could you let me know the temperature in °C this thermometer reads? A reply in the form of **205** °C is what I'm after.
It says **29** °C
